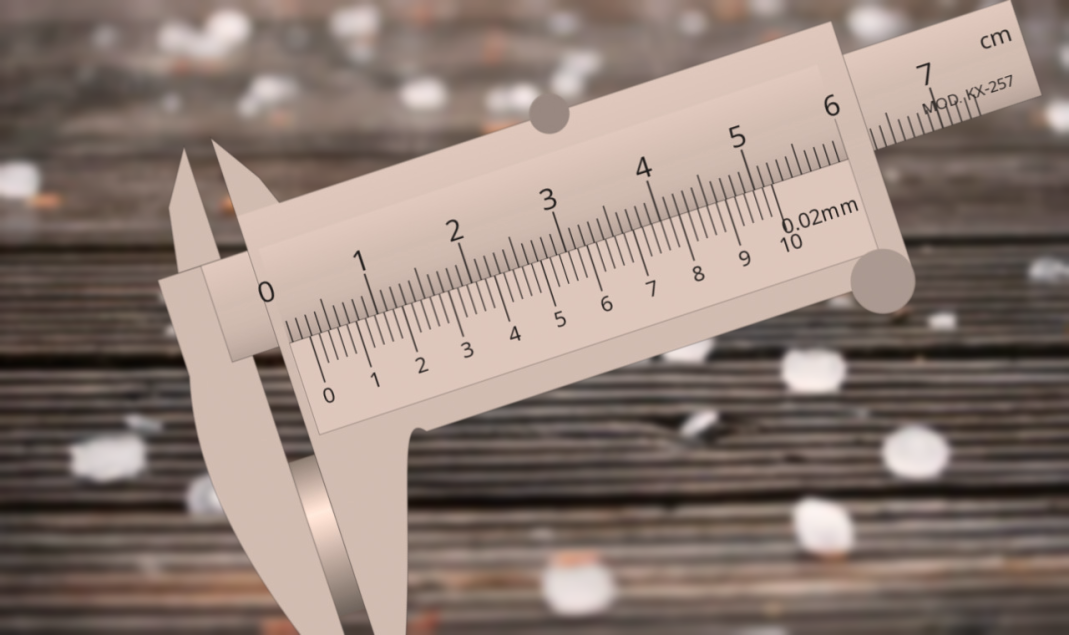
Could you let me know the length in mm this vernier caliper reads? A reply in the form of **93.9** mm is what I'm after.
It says **2.8** mm
